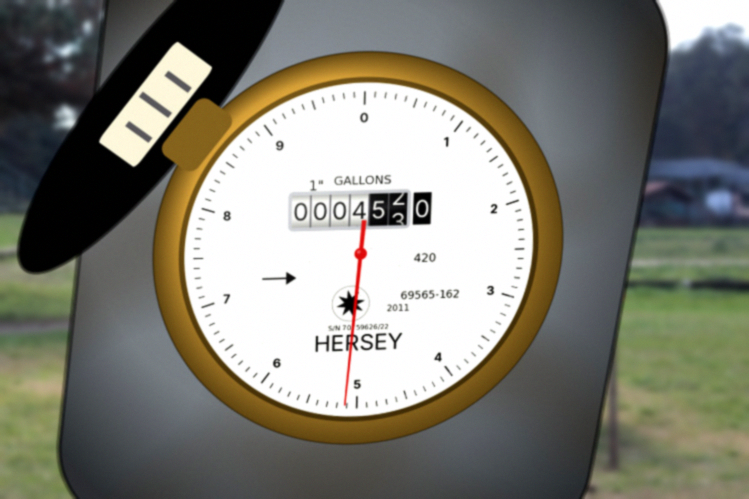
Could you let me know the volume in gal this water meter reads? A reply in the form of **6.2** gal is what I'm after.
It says **4525.1** gal
